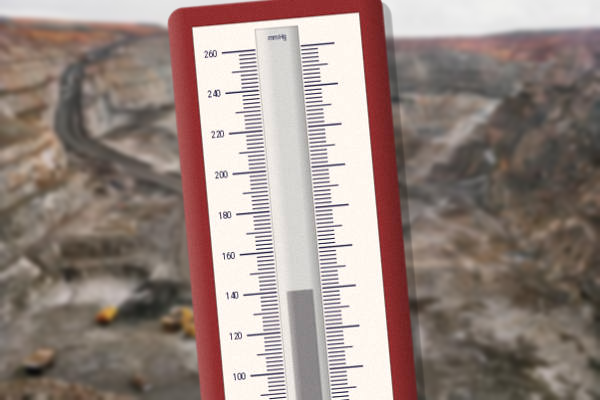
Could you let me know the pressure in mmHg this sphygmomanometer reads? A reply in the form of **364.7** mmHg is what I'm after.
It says **140** mmHg
